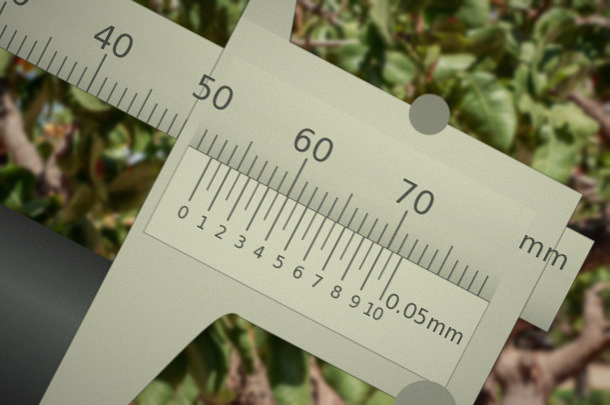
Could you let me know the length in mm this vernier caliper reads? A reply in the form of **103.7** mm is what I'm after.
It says **52.5** mm
